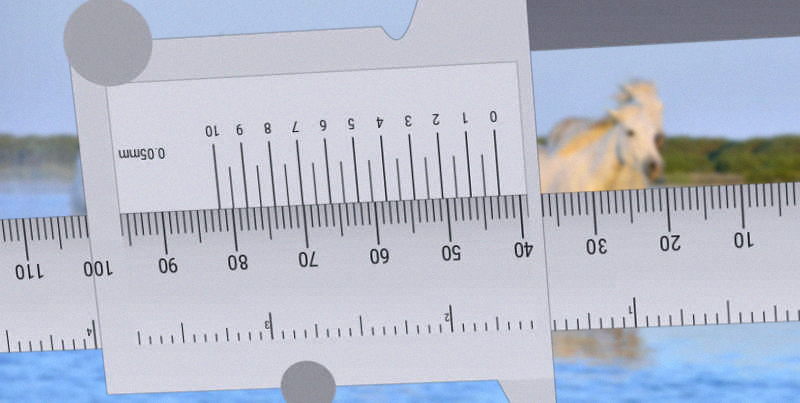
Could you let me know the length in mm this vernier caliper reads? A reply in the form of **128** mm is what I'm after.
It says **42.8** mm
